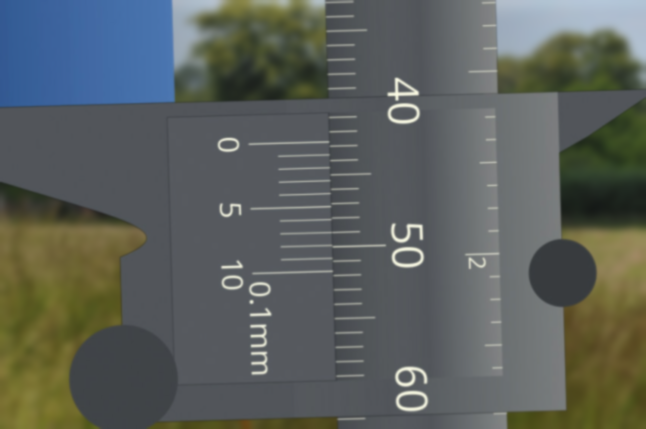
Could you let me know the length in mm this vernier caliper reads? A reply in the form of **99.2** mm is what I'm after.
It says **42.7** mm
